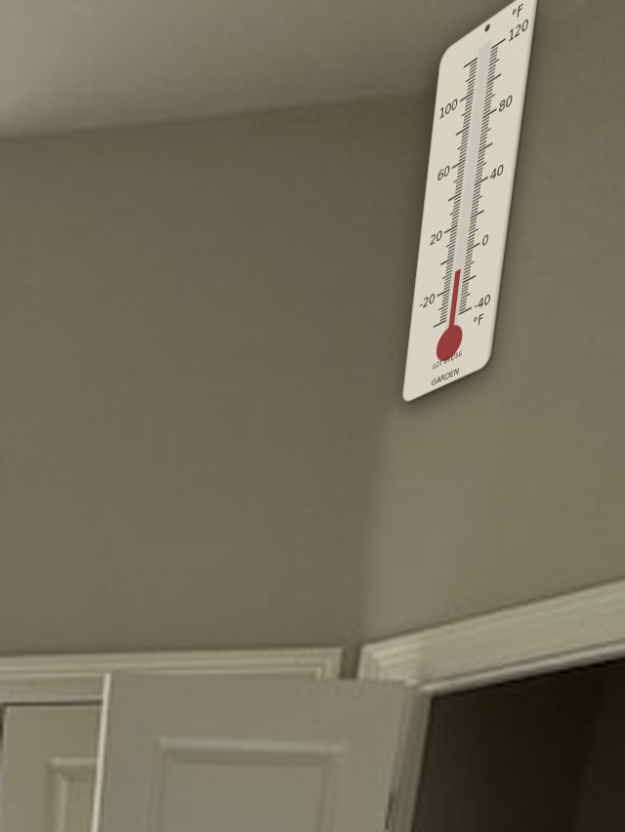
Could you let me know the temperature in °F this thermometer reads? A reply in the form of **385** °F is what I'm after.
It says **-10** °F
